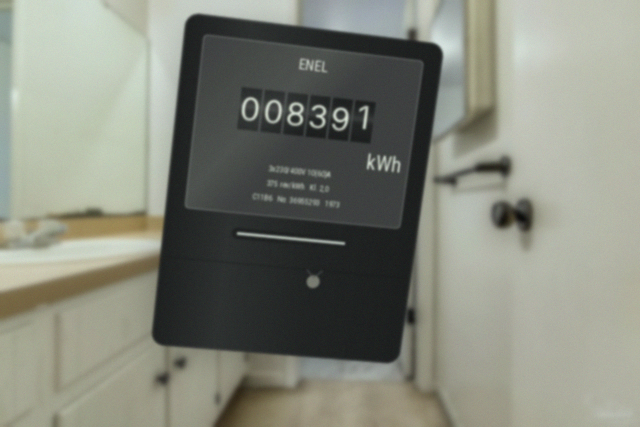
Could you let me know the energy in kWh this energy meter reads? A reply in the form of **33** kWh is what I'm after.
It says **8391** kWh
